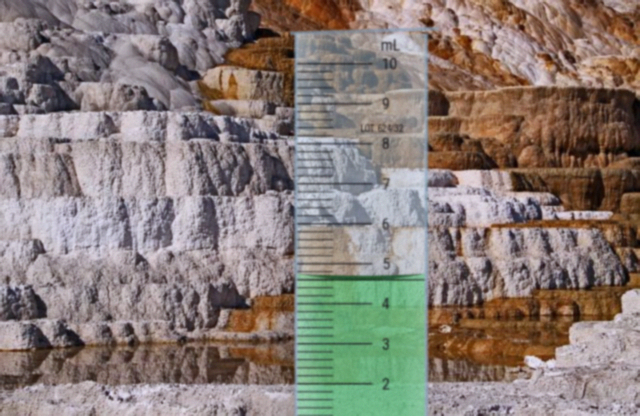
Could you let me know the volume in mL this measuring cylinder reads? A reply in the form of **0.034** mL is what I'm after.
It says **4.6** mL
